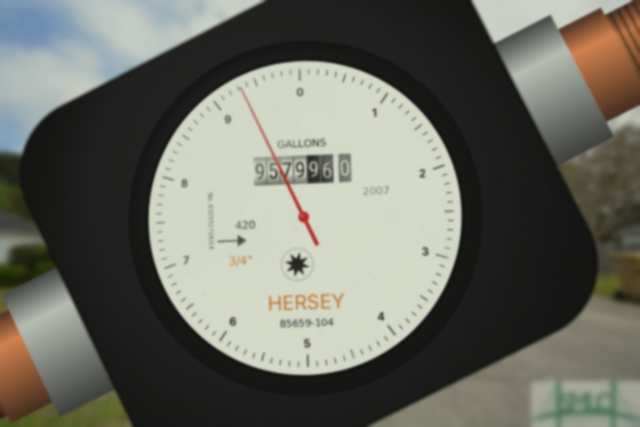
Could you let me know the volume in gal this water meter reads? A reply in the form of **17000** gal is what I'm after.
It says **9579959.3** gal
